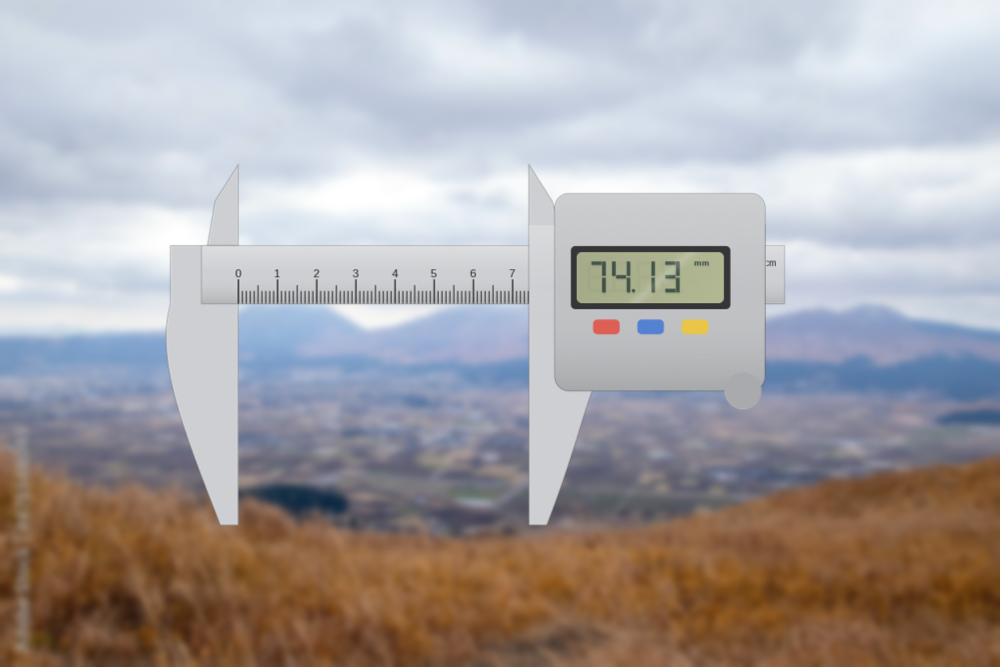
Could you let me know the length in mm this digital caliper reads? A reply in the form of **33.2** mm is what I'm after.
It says **74.13** mm
